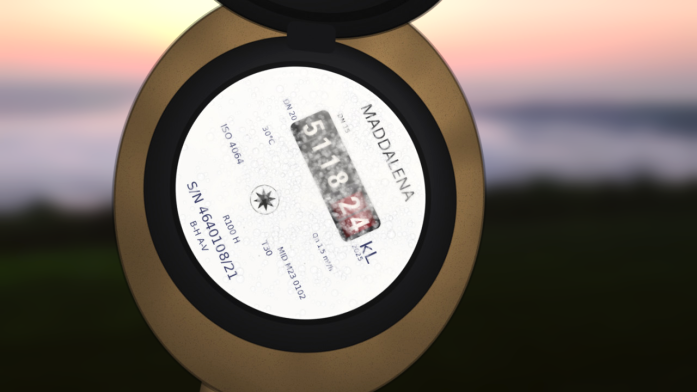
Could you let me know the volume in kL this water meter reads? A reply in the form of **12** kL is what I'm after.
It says **5118.24** kL
